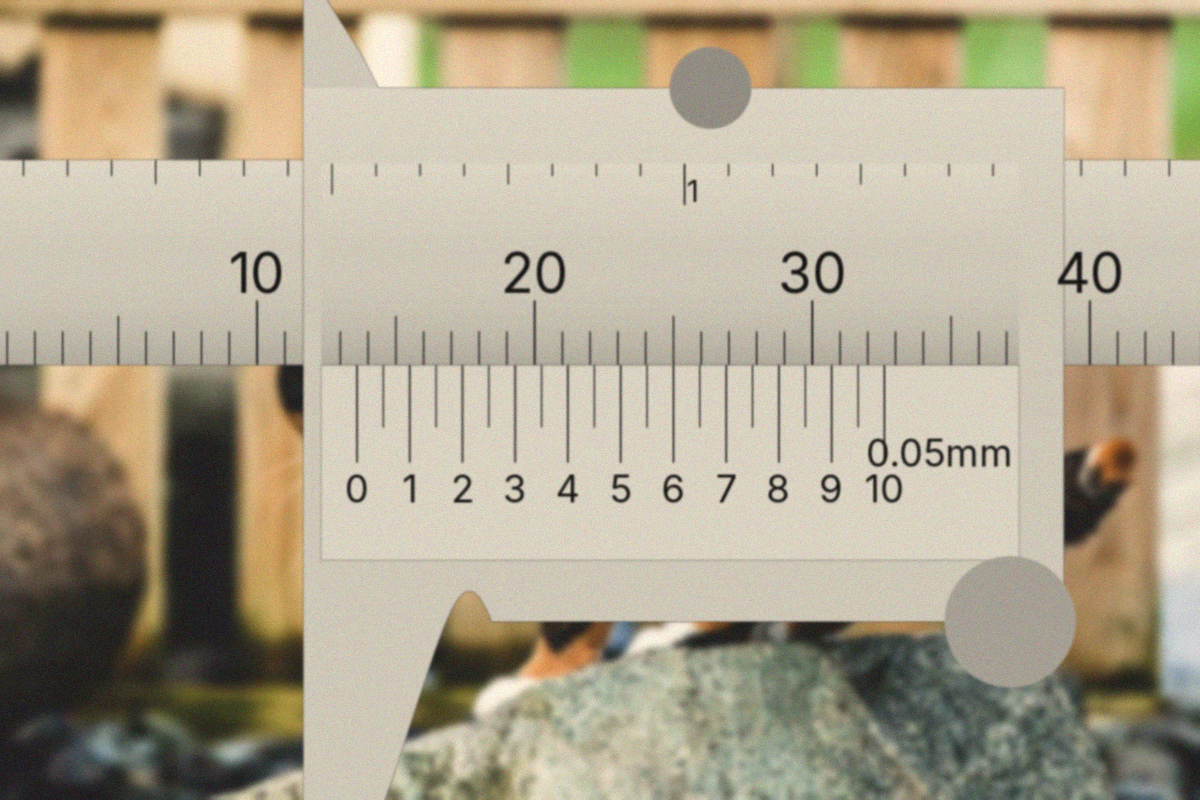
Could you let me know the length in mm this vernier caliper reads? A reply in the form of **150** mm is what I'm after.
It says **13.6** mm
